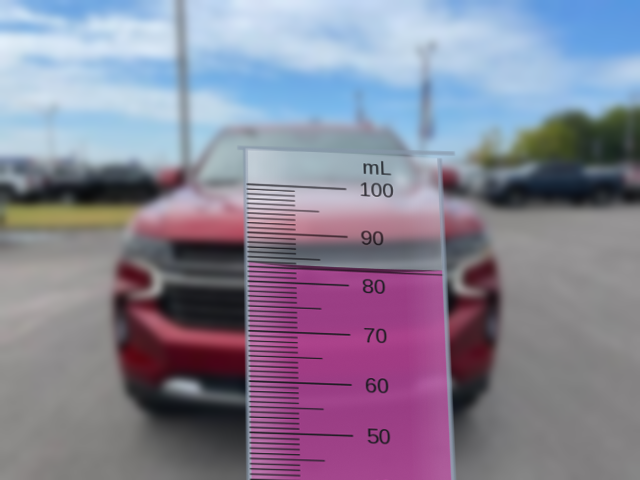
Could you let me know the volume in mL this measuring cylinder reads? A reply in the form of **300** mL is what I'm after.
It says **83** mL
